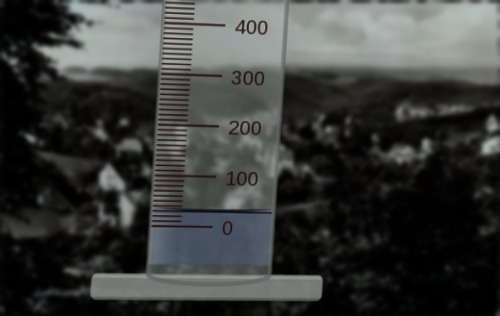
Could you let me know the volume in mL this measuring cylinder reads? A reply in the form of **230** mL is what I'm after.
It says **30** mL
